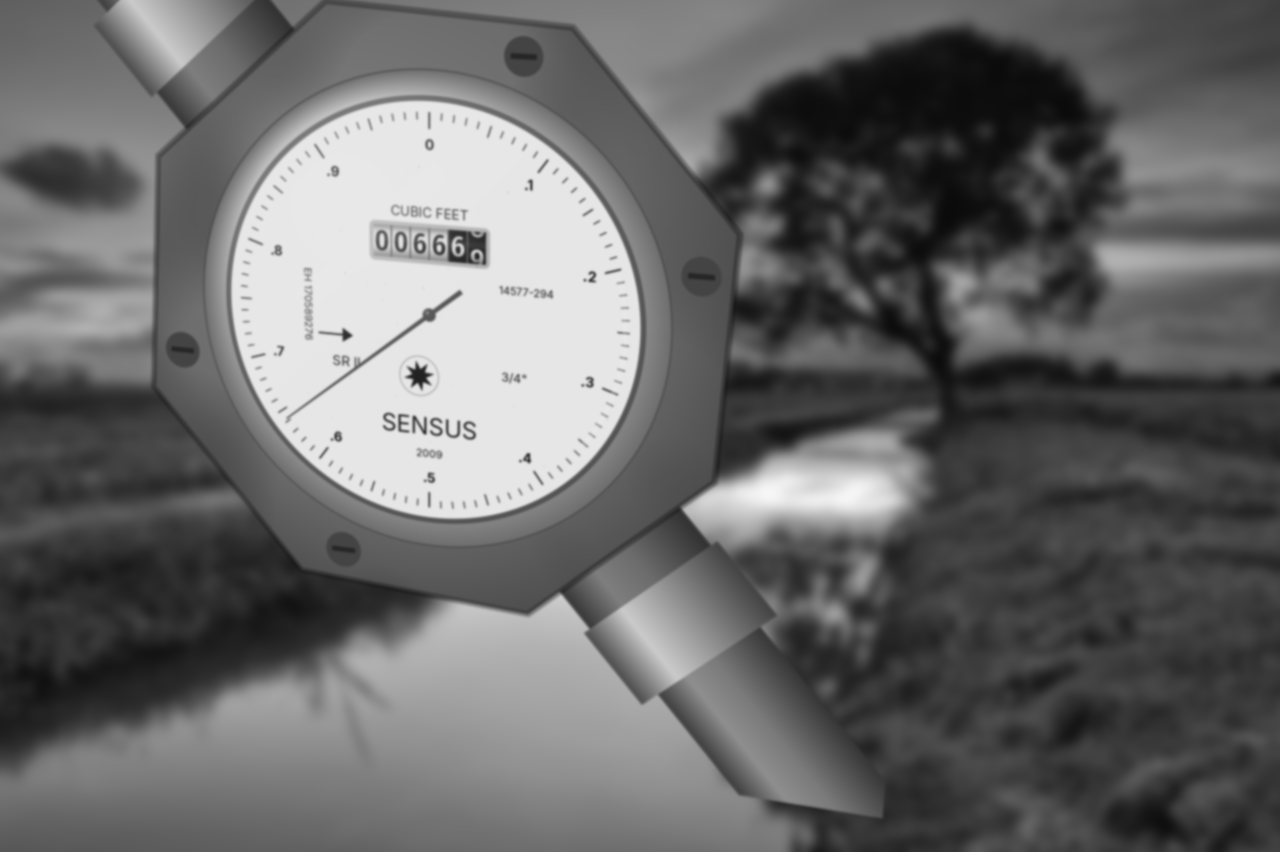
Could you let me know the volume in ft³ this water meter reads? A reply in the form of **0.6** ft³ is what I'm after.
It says **6668.64** ft³
